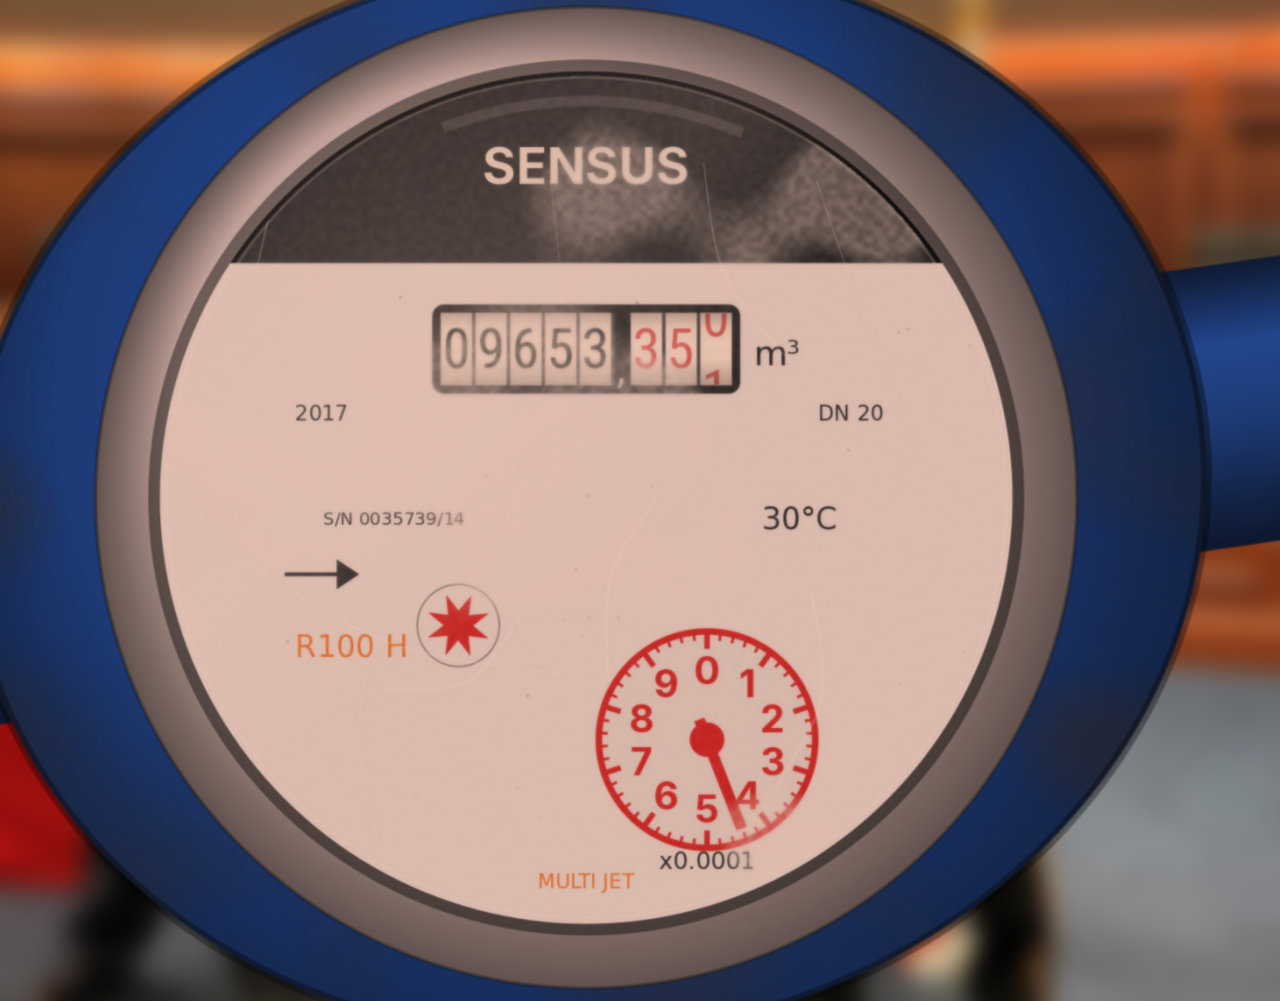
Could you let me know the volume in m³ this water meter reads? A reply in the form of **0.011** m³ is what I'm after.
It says **9653.3504** m³
